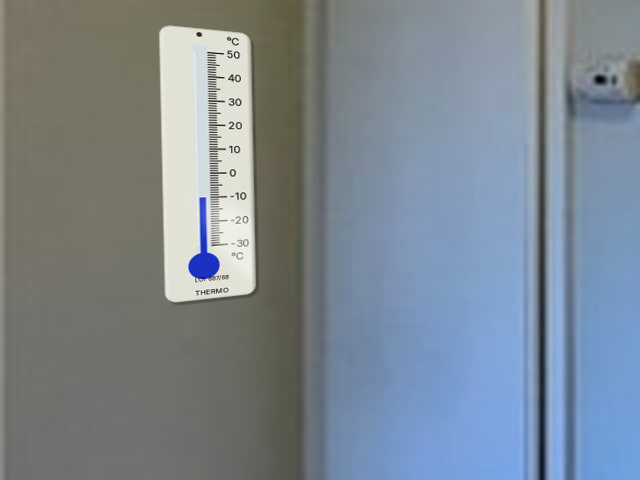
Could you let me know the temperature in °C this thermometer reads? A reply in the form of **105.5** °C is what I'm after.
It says **-10** °C
